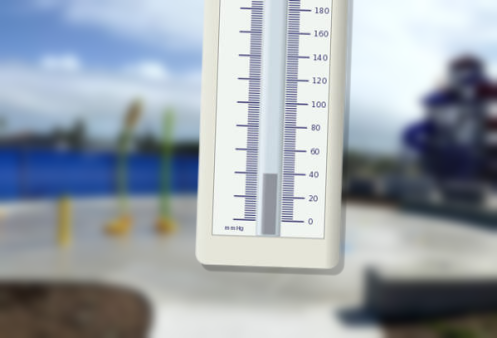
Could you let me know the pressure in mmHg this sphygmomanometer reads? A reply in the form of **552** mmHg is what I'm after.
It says **40** mmHg
